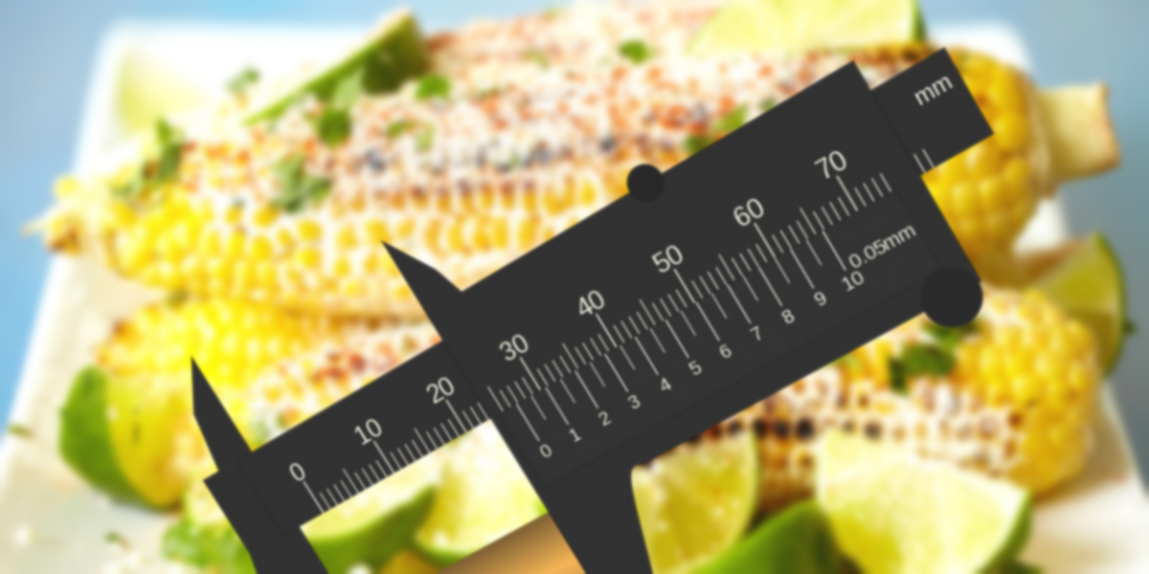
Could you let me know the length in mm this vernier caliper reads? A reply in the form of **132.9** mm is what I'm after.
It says **26.8** mm
